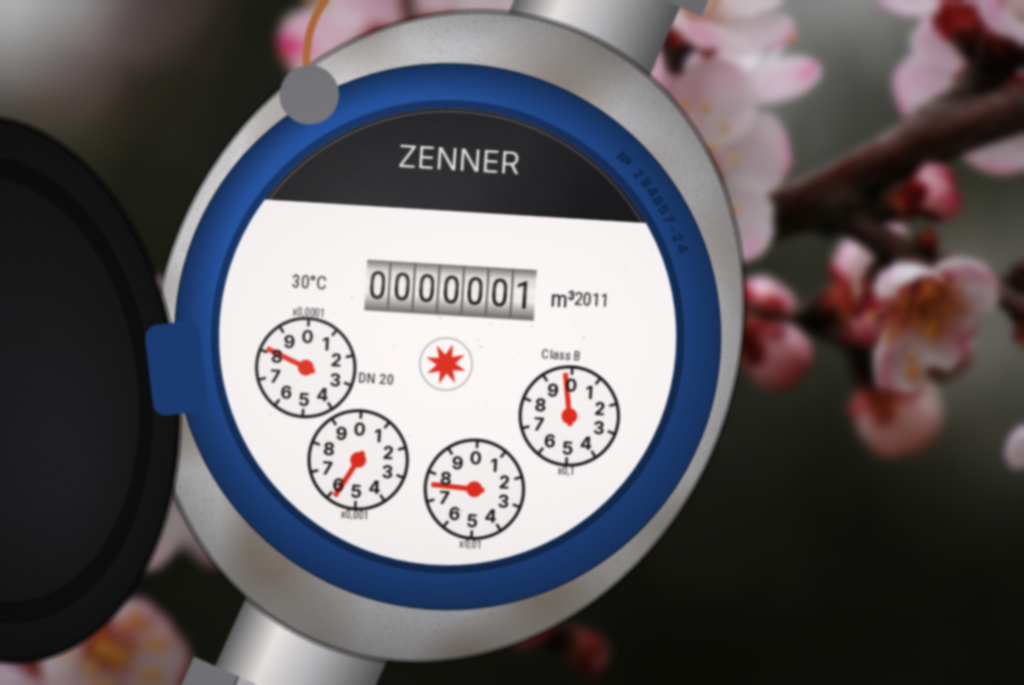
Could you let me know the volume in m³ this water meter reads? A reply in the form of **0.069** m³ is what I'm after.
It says **0.9758** m³
